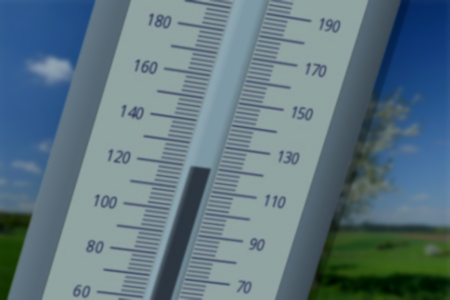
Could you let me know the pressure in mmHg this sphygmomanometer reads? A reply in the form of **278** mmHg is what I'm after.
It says **120** mmHg
